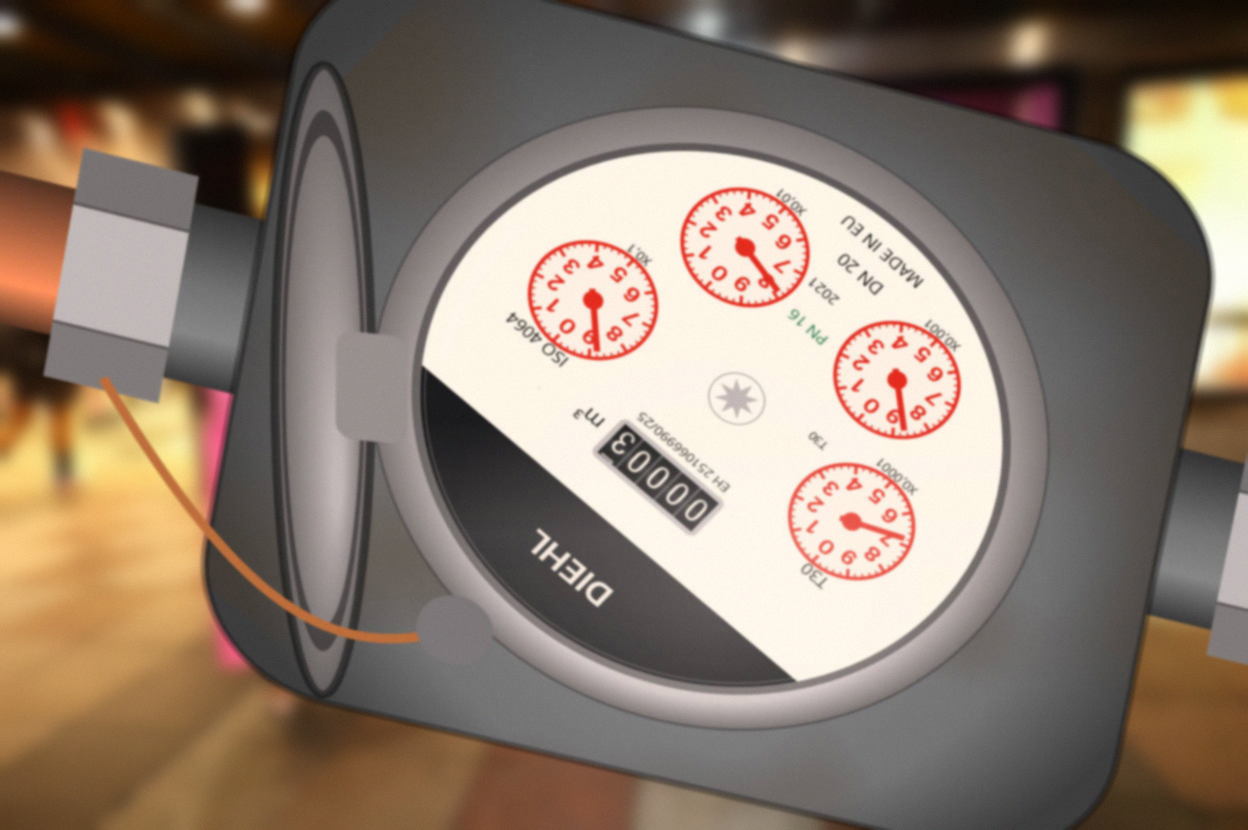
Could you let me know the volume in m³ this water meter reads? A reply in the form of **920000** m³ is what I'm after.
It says **2.8786** m³
